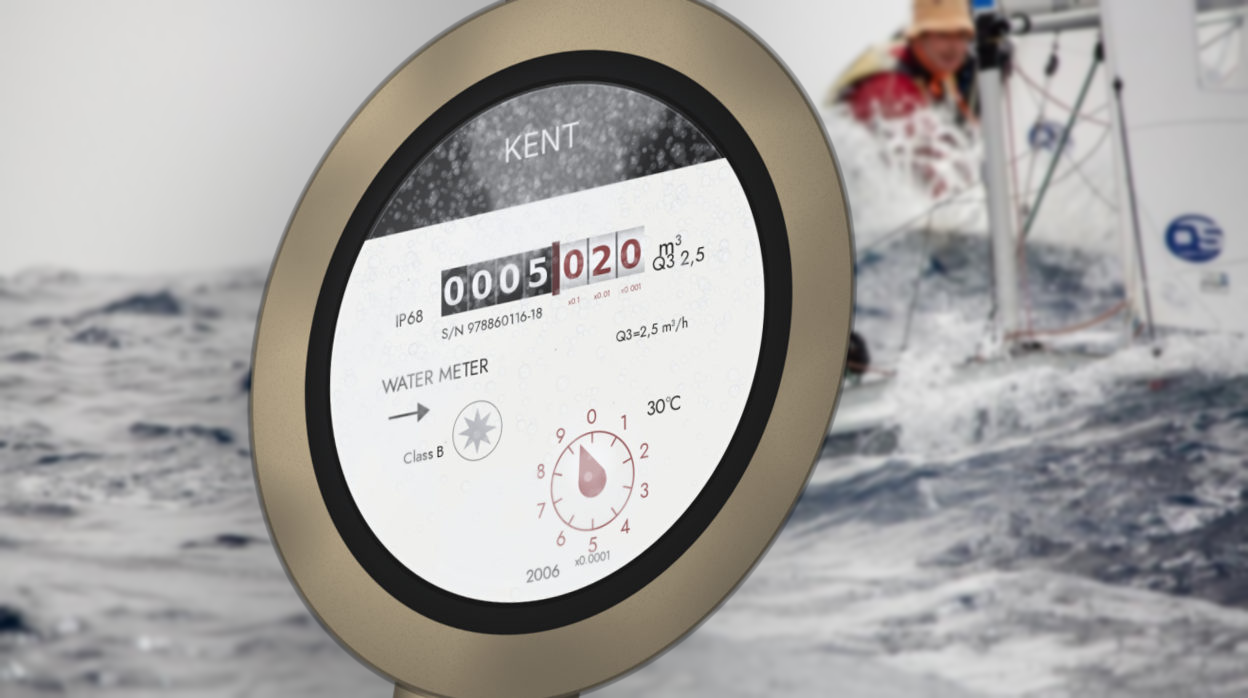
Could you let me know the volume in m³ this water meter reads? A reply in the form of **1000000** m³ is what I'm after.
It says **5.0199** m³
